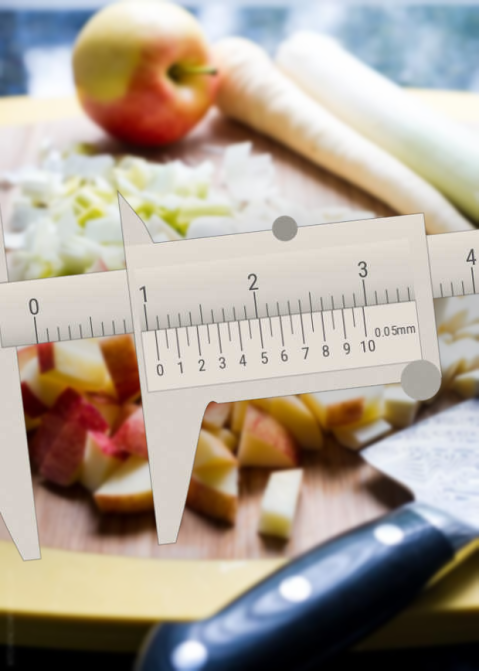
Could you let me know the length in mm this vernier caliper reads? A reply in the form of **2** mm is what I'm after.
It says **10.7** mm
